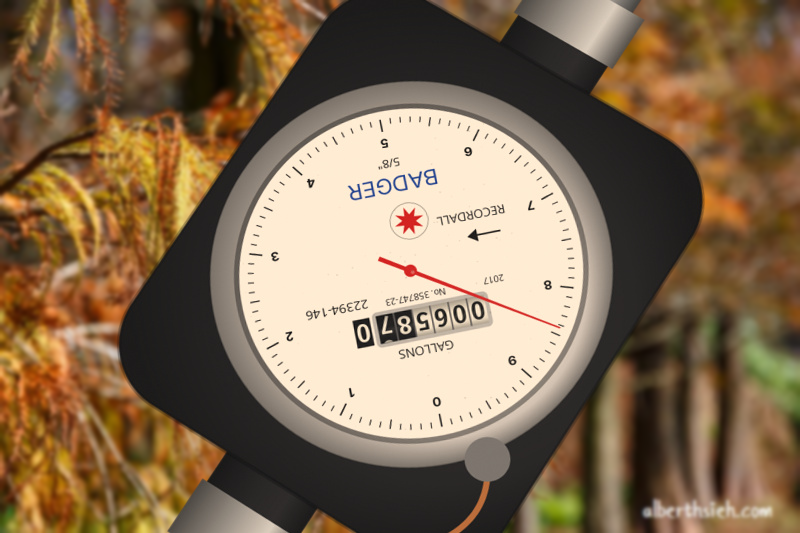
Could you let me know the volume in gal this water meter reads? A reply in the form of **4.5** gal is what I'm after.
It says **65868.4** gal
